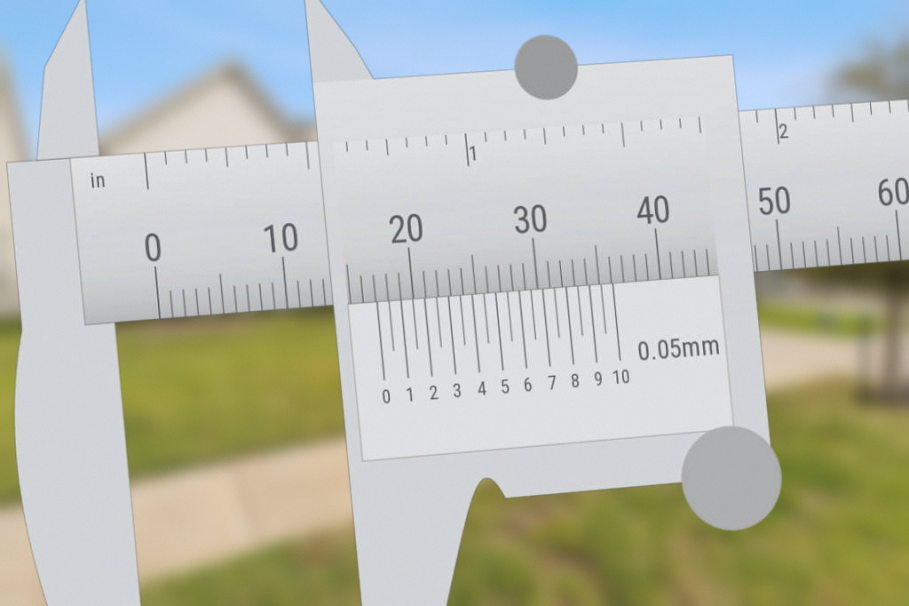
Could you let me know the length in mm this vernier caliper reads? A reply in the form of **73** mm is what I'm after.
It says **17.1** mm
